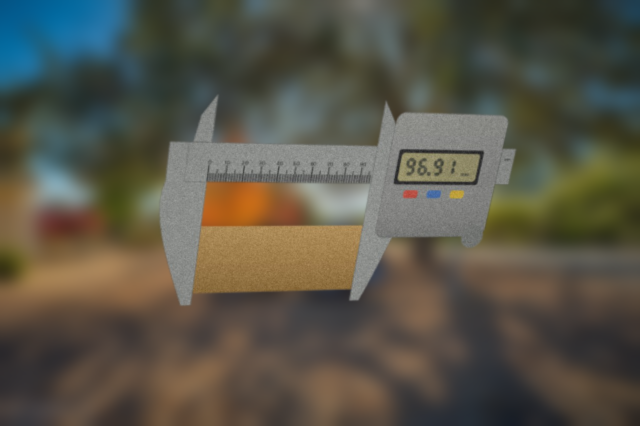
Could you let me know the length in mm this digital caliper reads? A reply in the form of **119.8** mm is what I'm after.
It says **96.91** mm
